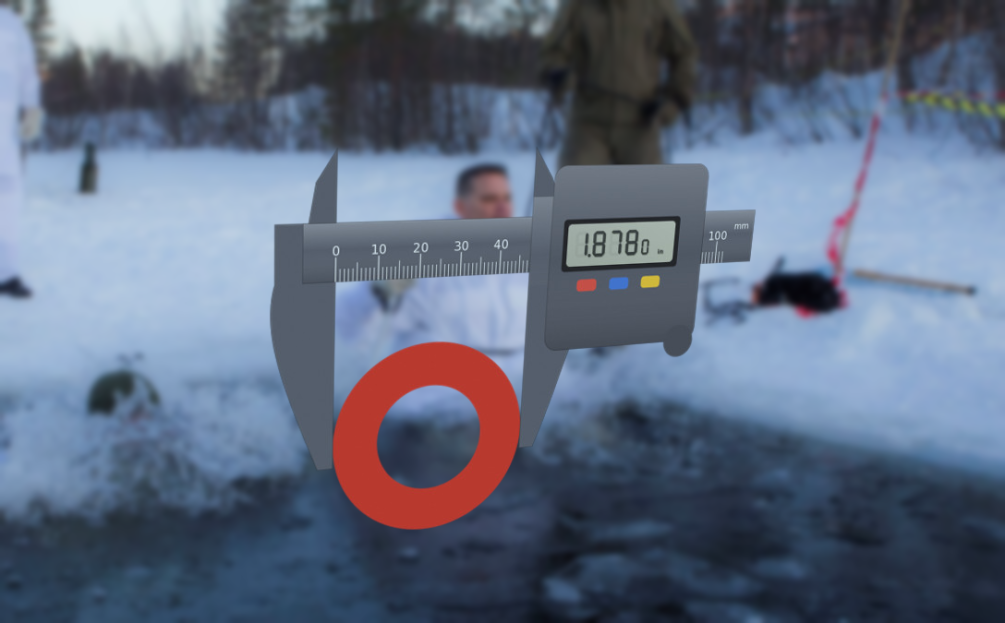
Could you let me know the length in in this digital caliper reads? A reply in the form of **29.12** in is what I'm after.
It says **1.8780** in
